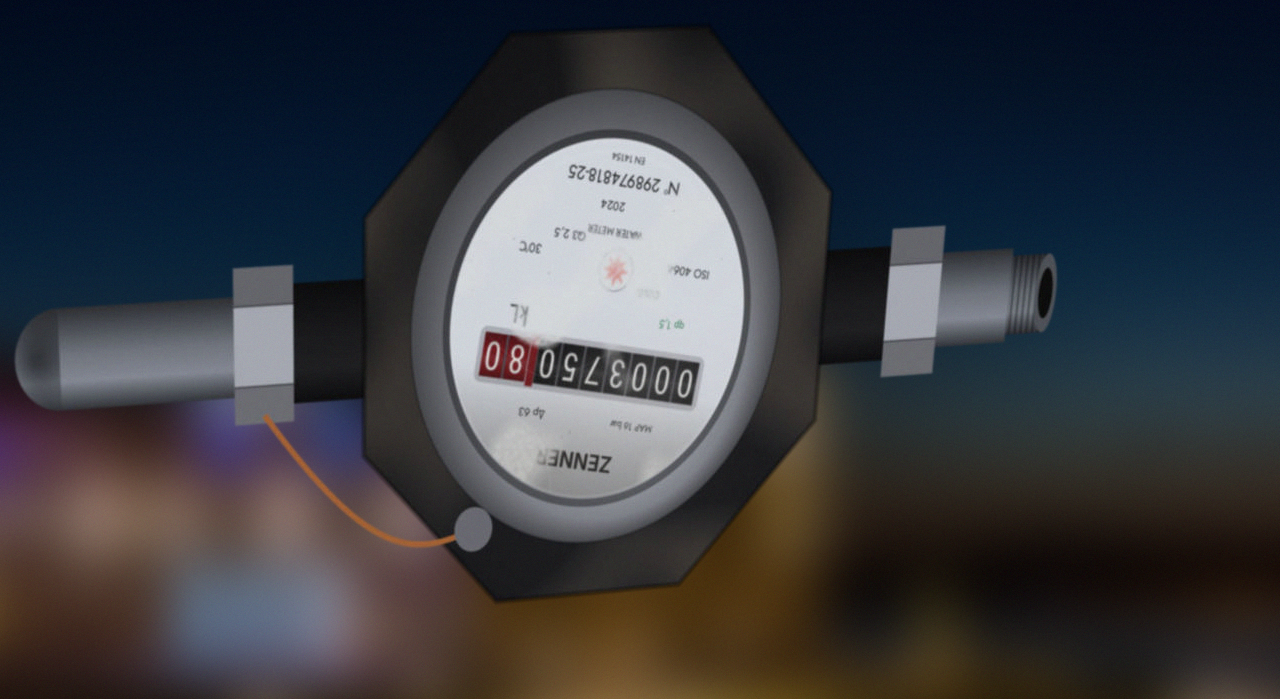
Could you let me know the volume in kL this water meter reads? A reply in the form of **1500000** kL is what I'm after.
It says **3750.80** kL
